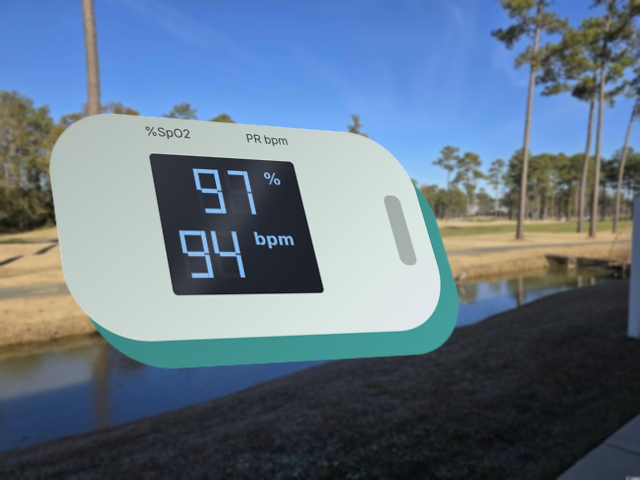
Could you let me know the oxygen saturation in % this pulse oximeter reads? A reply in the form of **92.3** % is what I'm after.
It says **97** %
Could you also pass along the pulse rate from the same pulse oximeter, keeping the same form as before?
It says **94** bpm
